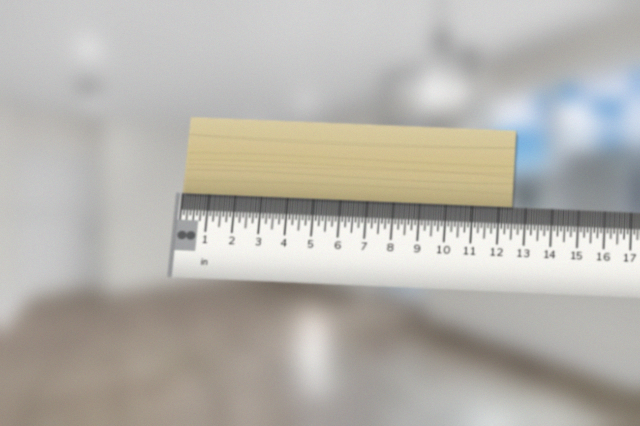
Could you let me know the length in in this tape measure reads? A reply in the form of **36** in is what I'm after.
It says **12.5** in
